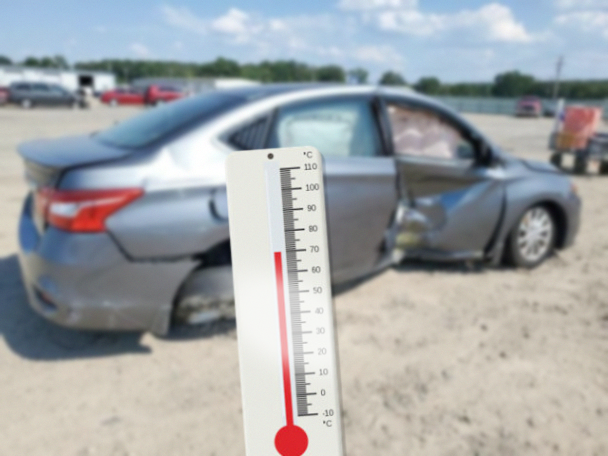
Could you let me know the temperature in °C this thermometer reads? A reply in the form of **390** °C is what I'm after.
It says **70** °C
